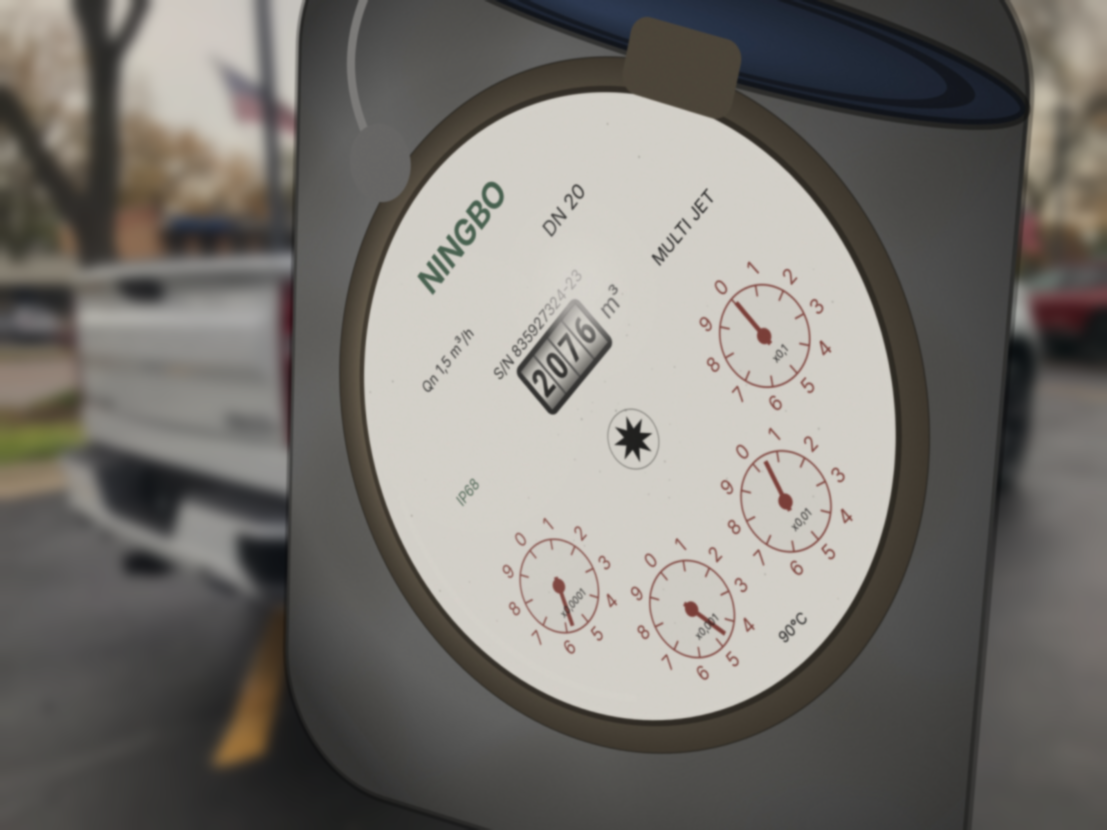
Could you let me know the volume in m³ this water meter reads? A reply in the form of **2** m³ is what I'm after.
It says **2076.0045** m³
